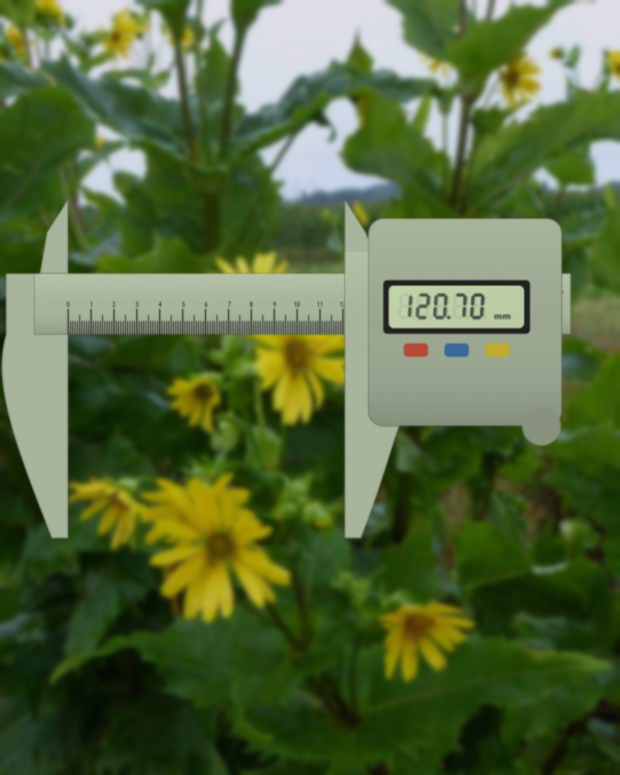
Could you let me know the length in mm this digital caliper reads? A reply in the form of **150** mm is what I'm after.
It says **120.70** mm
